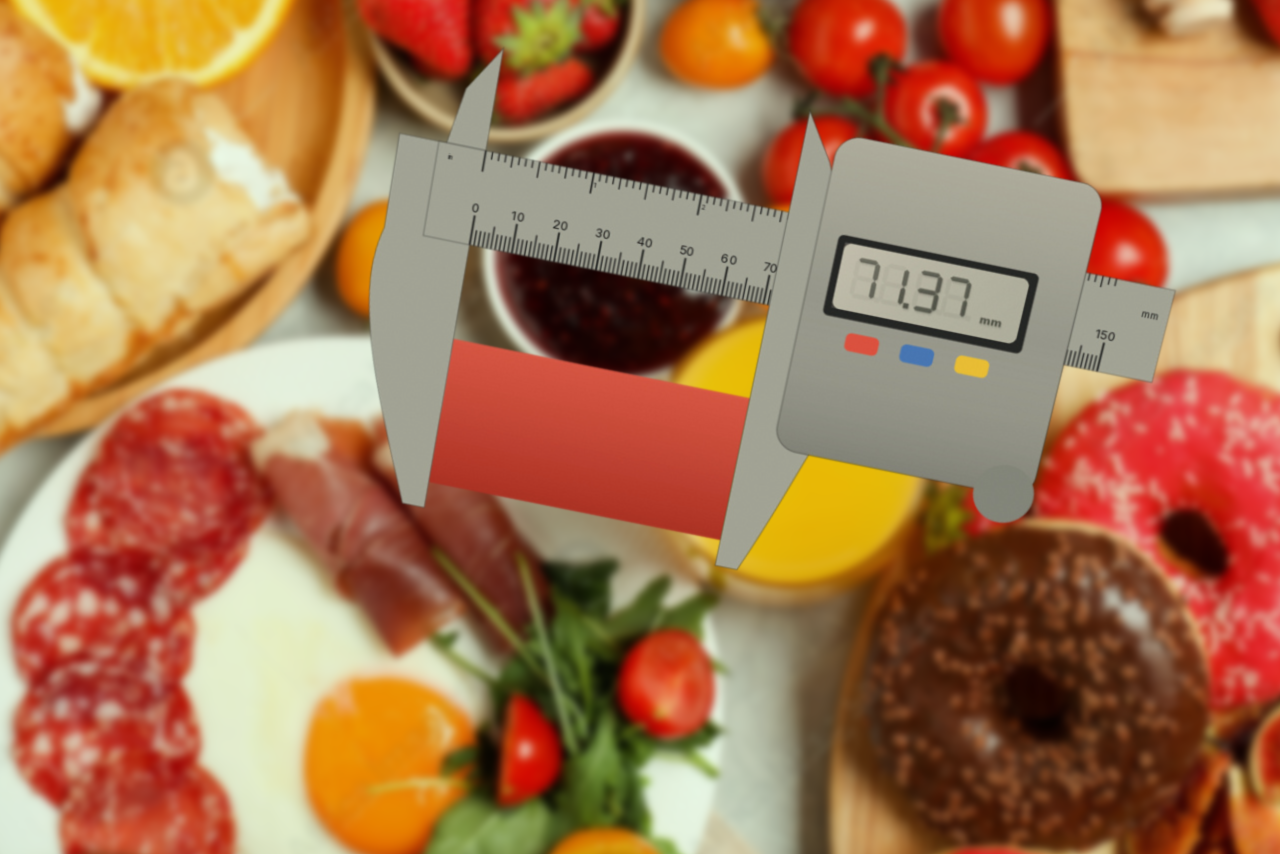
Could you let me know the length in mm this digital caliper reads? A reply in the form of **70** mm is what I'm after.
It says **71.37** mm
